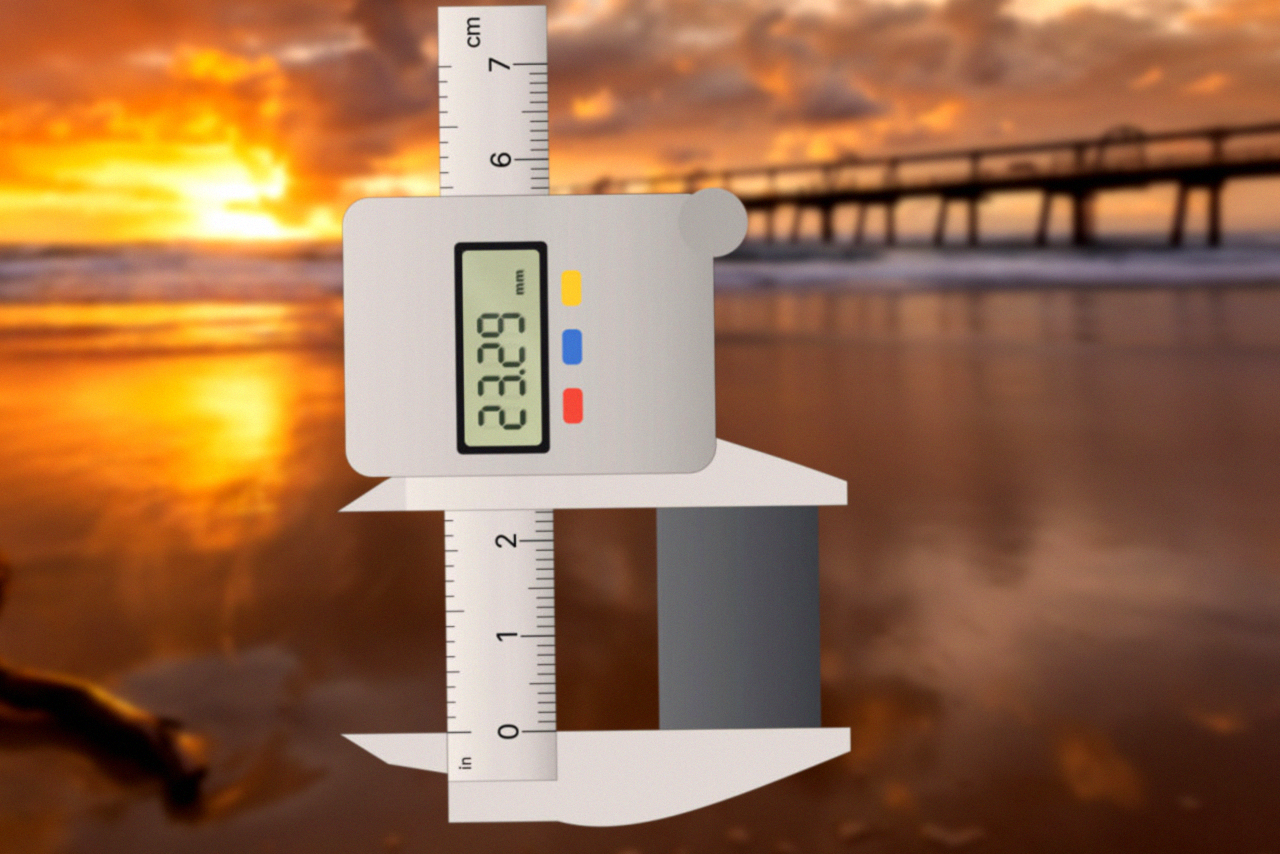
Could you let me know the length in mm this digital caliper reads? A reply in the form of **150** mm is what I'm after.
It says **23.29** mm
